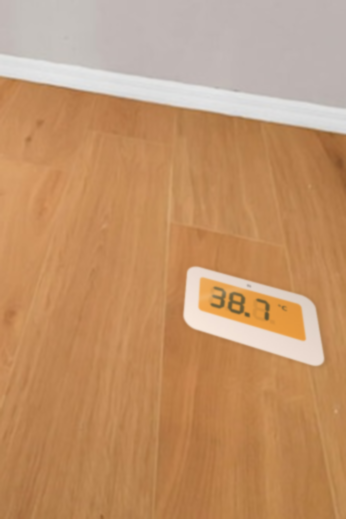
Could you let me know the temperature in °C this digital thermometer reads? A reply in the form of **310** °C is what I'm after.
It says **38.7** °C
